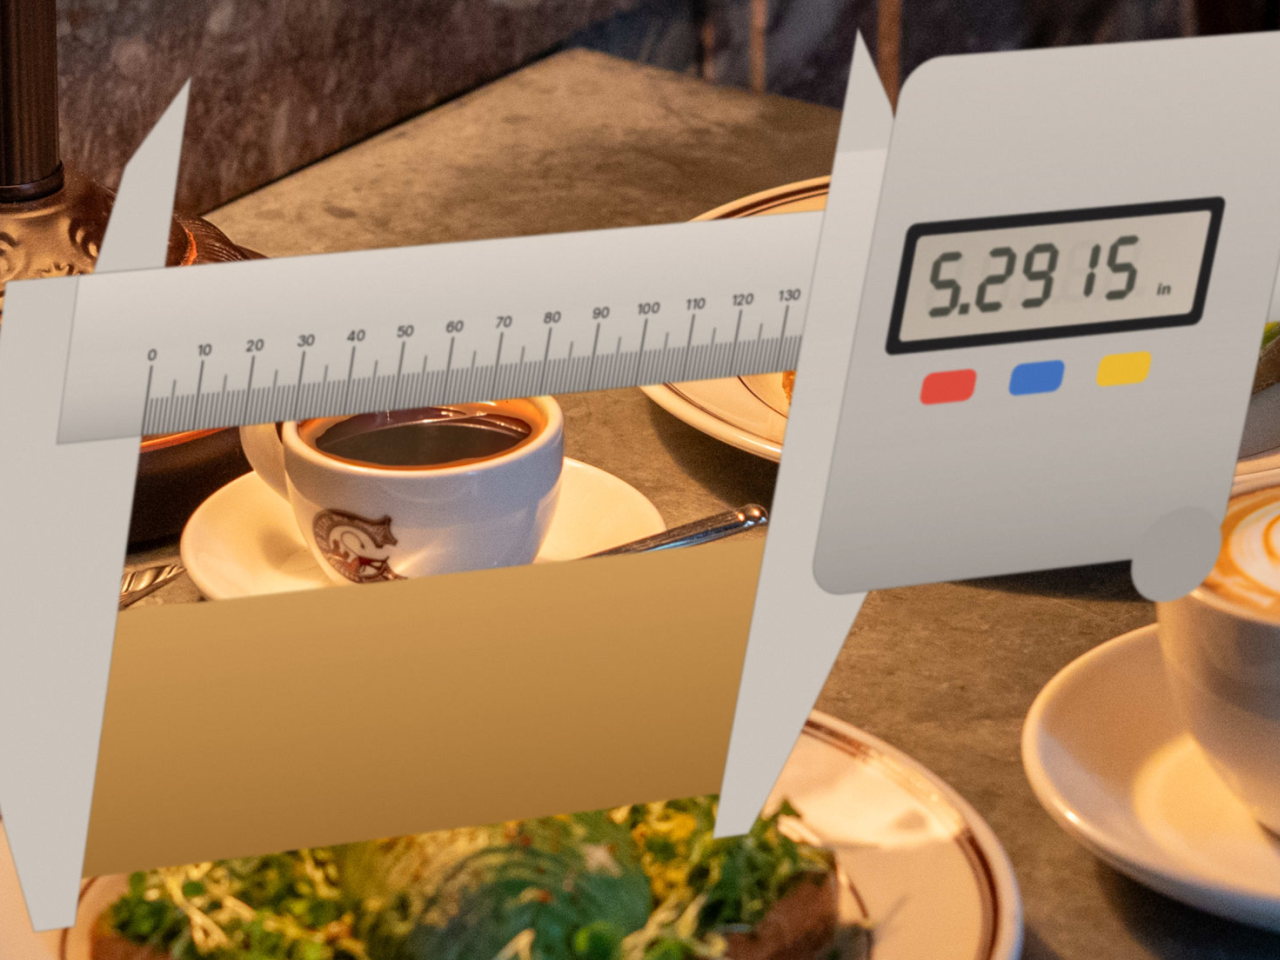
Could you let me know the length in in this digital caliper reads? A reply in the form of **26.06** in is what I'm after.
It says **5.2915** in
